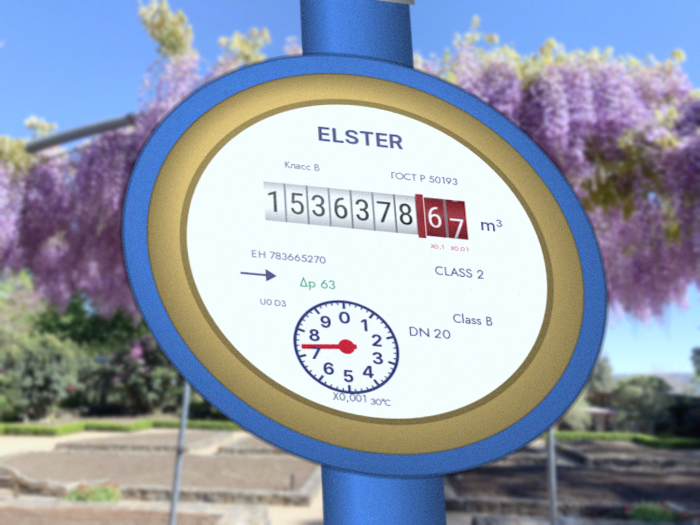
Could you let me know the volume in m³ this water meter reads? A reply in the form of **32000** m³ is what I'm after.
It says **1536378.667** m³
